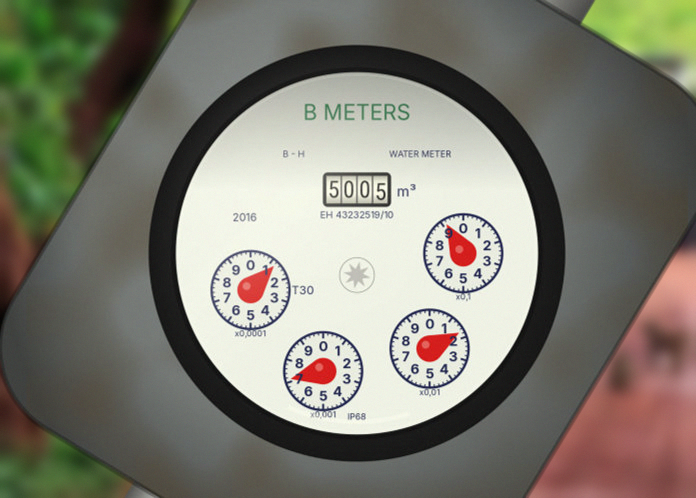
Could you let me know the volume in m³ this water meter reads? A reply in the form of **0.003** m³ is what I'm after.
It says **5004.9171** m³
